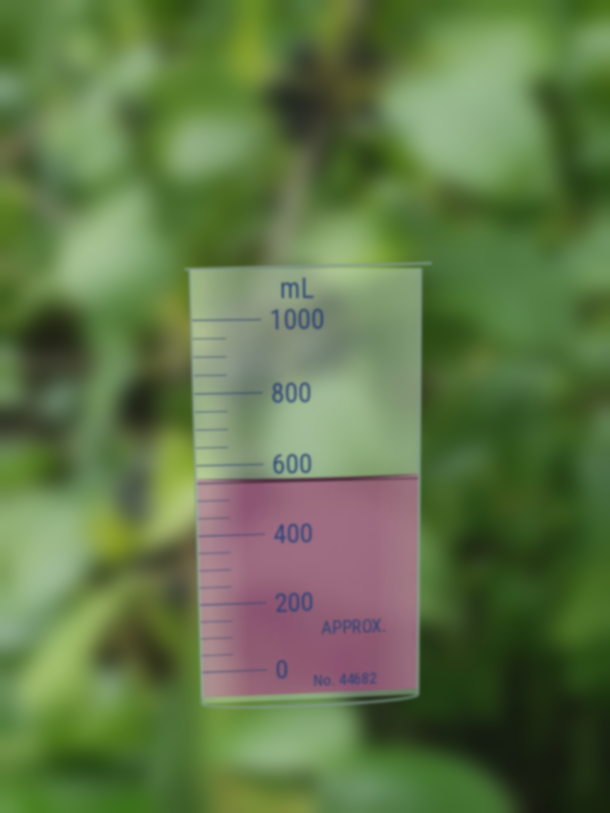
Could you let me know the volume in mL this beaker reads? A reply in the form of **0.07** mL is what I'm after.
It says **550** mL
